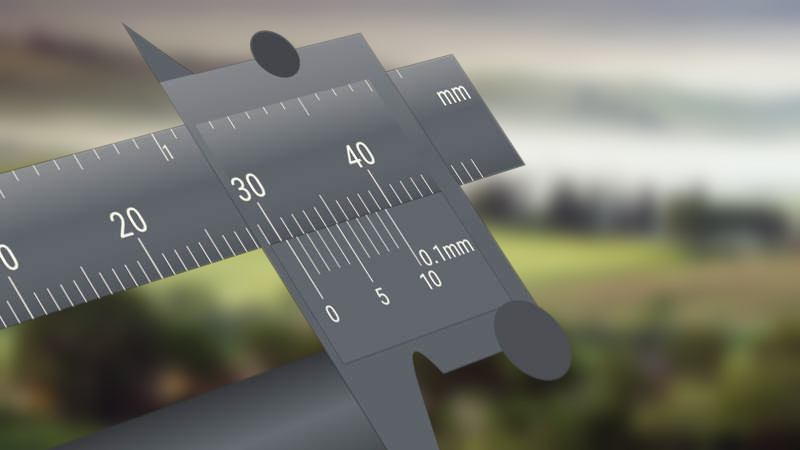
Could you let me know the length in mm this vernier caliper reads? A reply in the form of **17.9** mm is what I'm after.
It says **30.4** mm
